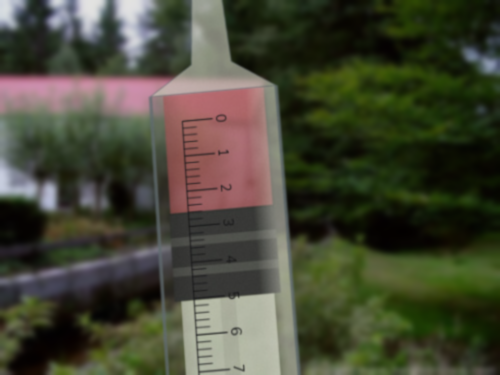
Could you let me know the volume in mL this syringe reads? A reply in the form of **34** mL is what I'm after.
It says **2.6** mL
